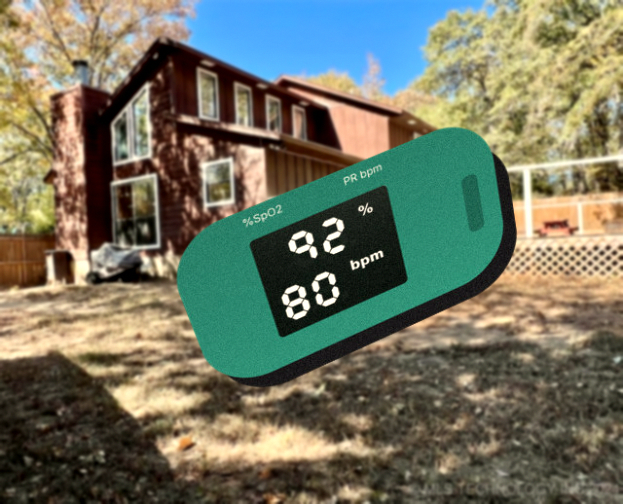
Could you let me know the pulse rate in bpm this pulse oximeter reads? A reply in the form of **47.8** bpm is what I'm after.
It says **80** bpm
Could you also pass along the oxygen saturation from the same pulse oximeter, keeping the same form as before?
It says **92** %
